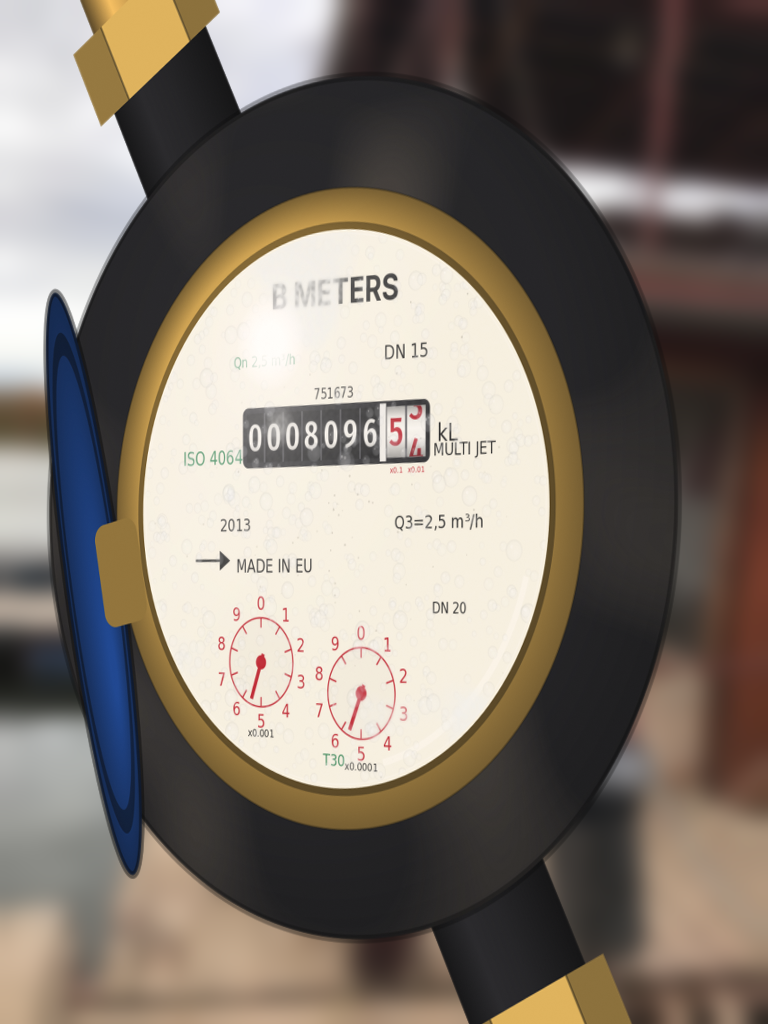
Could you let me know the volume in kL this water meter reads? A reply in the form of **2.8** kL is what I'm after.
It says **8096.5355** kL
